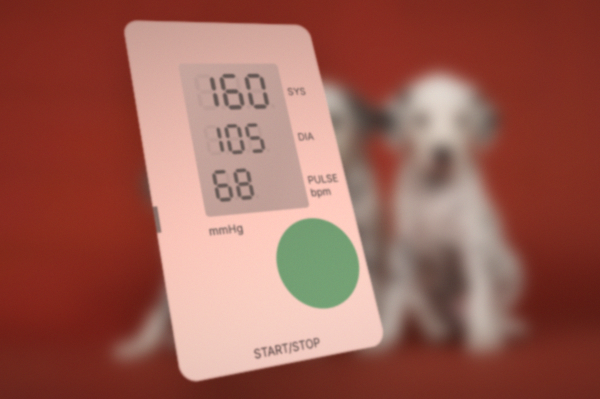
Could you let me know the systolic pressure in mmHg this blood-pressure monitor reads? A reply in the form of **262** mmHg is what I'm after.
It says **160** mmHg
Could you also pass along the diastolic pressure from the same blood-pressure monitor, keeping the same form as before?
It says **105** mmHg
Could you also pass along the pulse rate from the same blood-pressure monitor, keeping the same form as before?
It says **68** bpm
